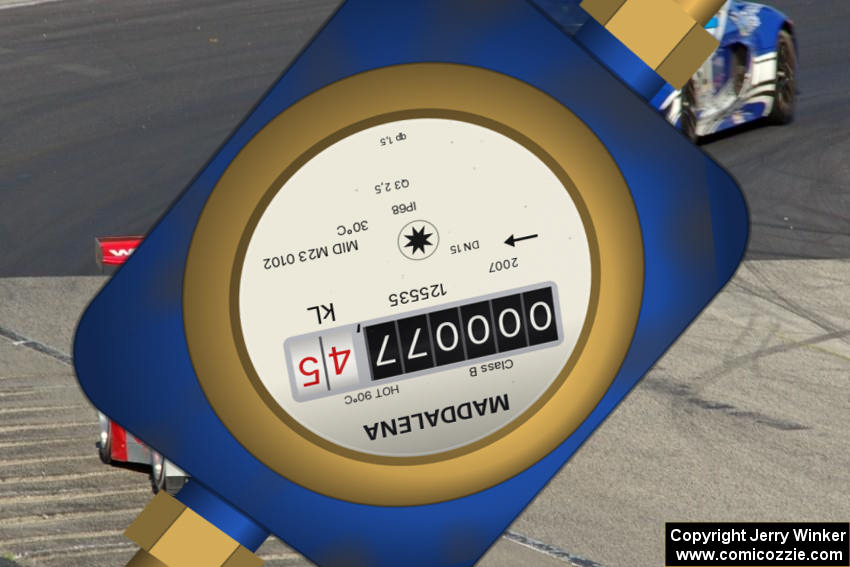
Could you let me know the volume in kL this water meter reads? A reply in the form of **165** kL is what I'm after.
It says **77.45** kL
